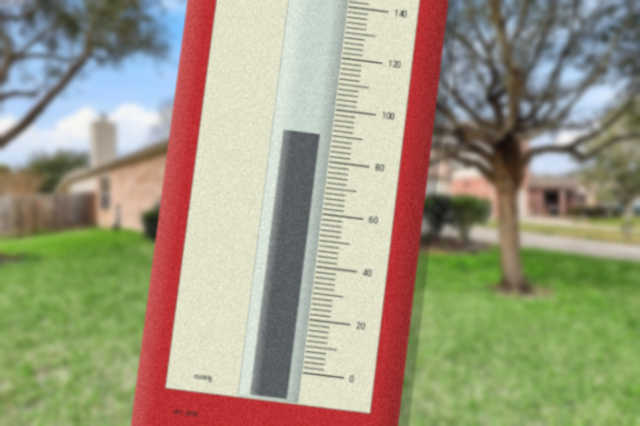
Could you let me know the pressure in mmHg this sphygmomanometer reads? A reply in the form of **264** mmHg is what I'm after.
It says **90** mmHg
